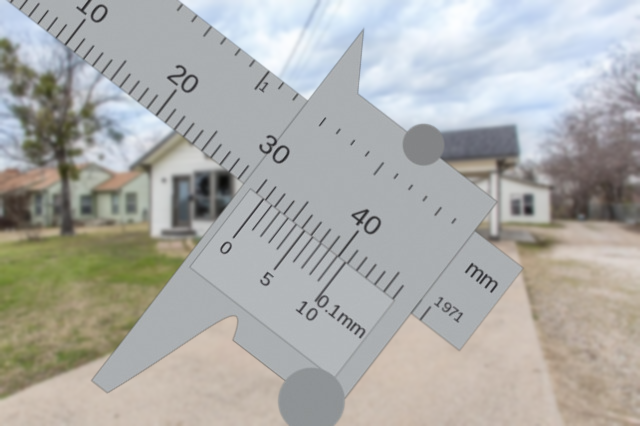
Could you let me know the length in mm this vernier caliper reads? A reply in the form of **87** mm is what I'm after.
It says **31.8** mm
